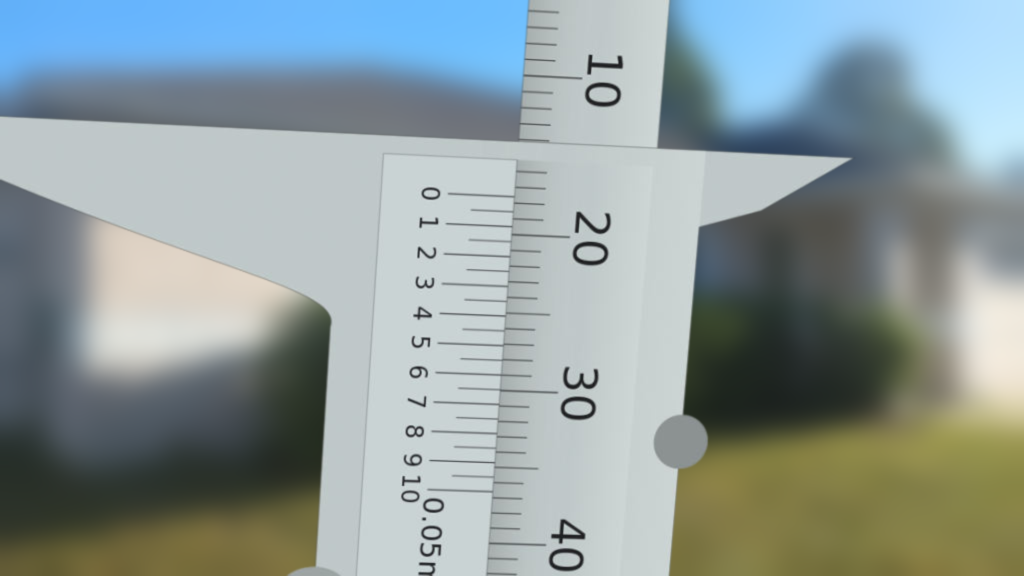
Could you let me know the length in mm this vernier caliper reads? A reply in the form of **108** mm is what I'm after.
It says **17.6** mm
